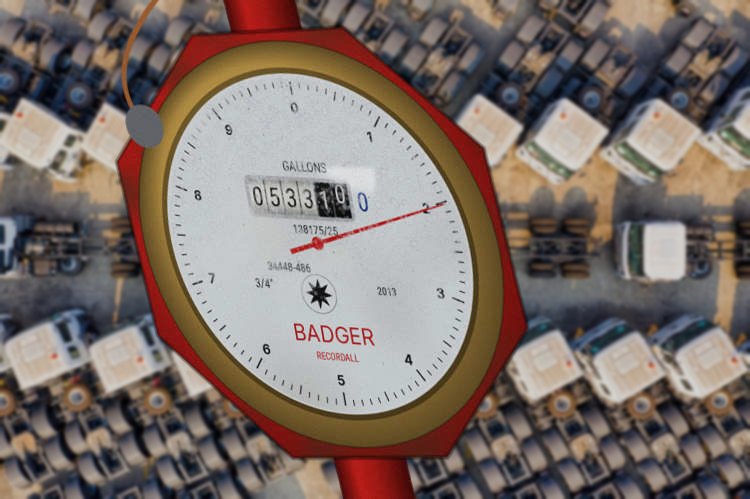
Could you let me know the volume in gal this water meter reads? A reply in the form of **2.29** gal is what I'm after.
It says **533102.0** gal
